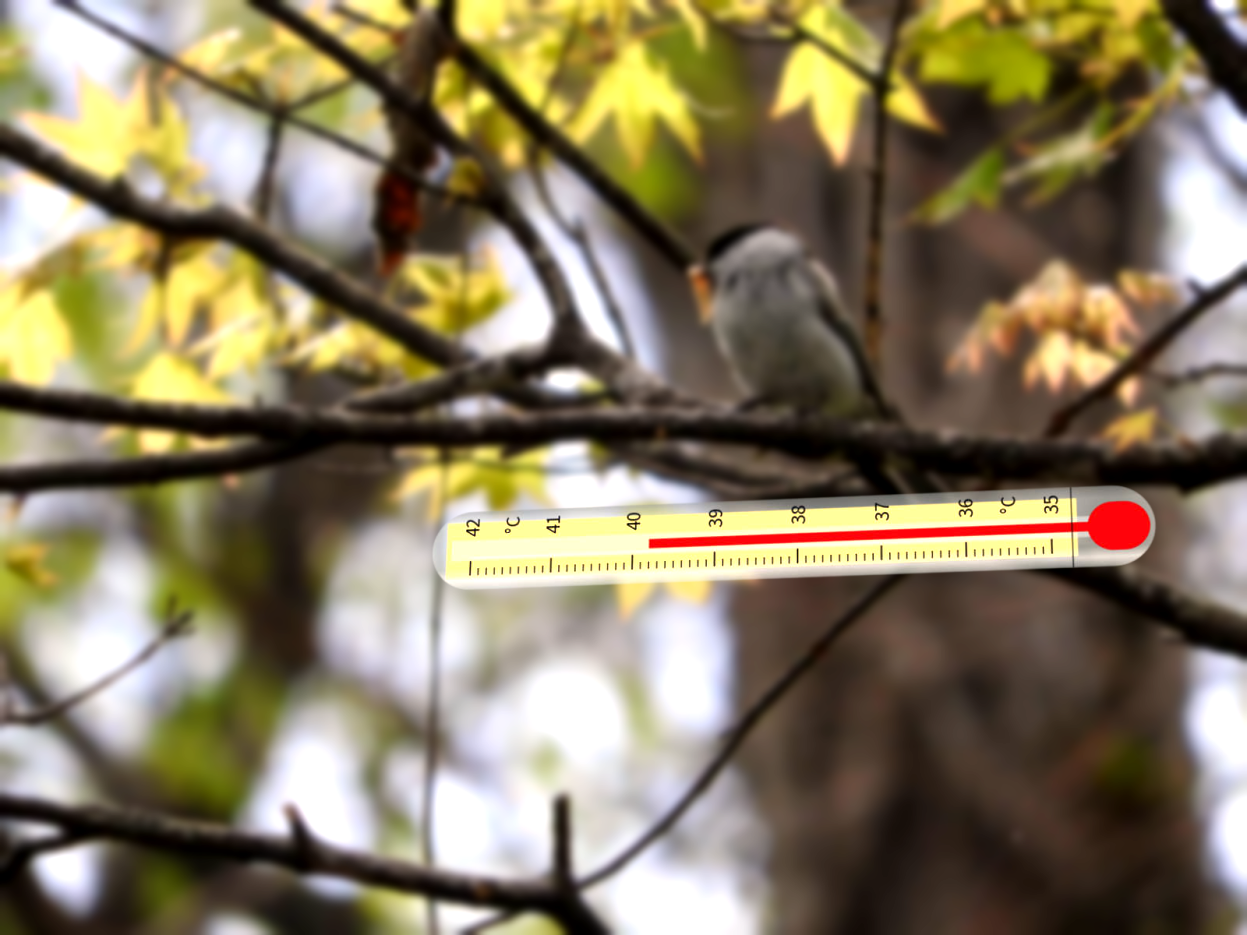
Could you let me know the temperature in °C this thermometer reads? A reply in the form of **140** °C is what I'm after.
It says **39.8** °C
